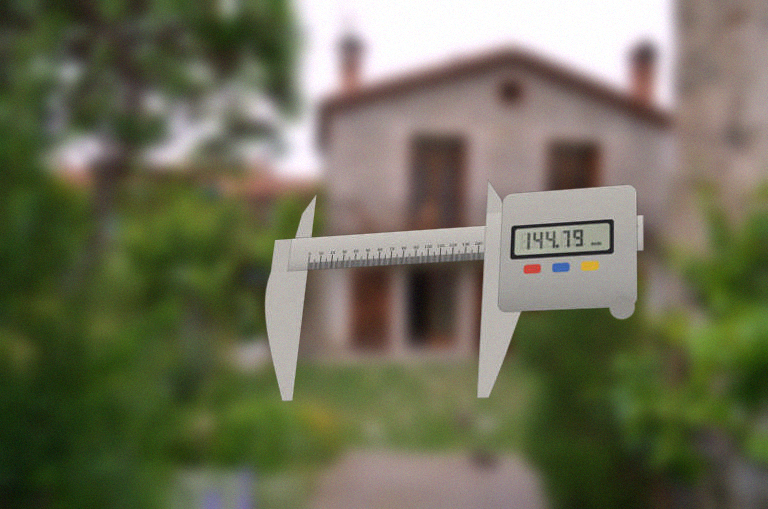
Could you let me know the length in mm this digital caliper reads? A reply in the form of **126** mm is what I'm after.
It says **144.79** mm
